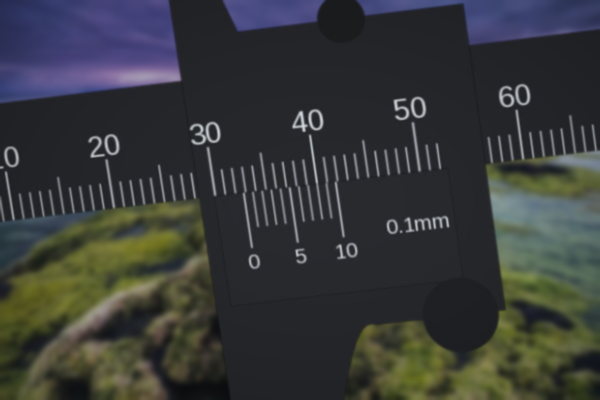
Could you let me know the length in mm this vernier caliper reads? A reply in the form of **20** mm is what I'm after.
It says **32.8** mm
